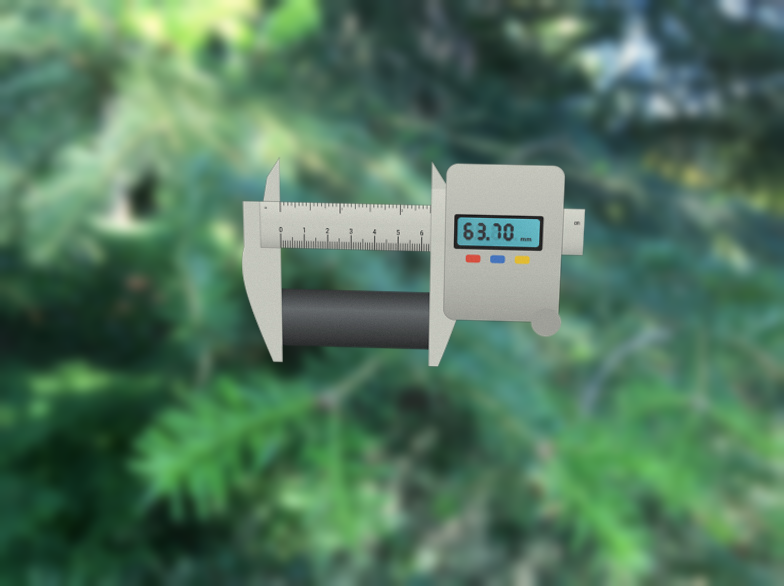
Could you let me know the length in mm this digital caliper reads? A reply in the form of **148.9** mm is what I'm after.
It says **63.70** mm
